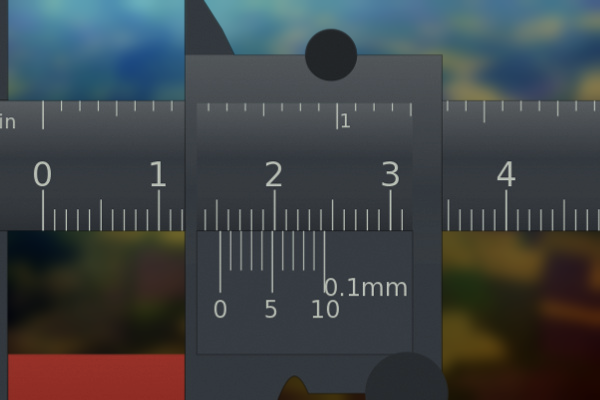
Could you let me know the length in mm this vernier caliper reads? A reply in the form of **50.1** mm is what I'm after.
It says **15.3** mm
